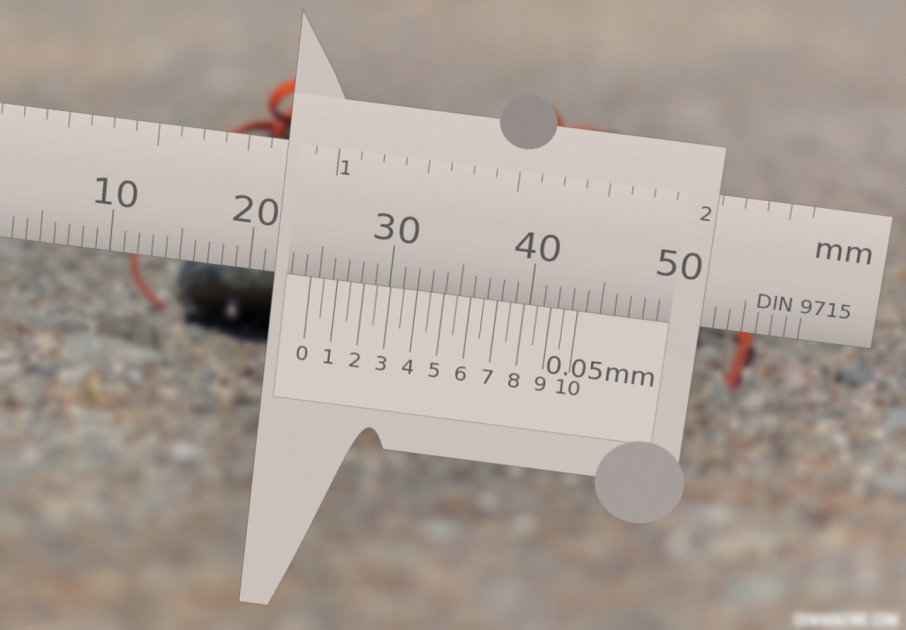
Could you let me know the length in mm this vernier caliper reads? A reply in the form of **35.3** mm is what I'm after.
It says **24.4** mm
